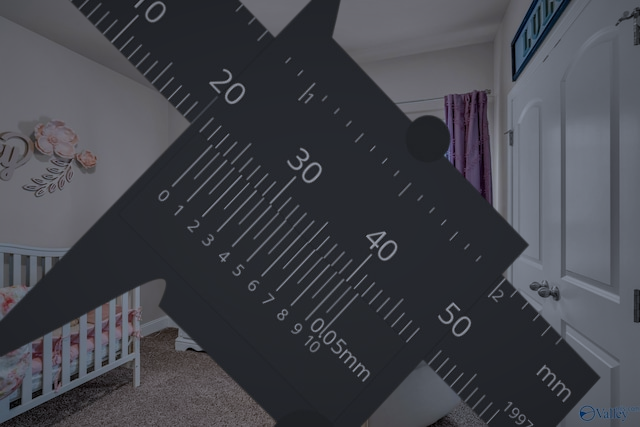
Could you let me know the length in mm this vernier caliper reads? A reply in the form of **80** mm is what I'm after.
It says **22.6** mm
